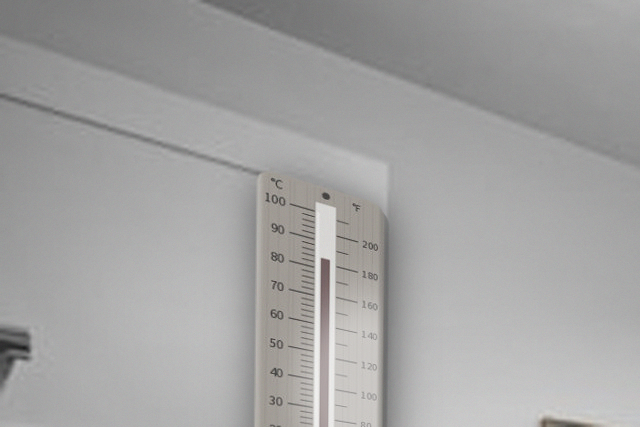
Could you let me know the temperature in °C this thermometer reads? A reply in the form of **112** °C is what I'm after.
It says **84** °C
